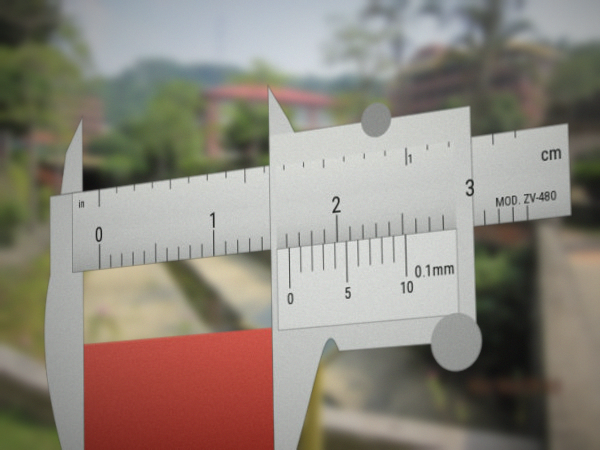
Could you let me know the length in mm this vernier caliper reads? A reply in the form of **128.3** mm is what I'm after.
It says **16.2** mm
